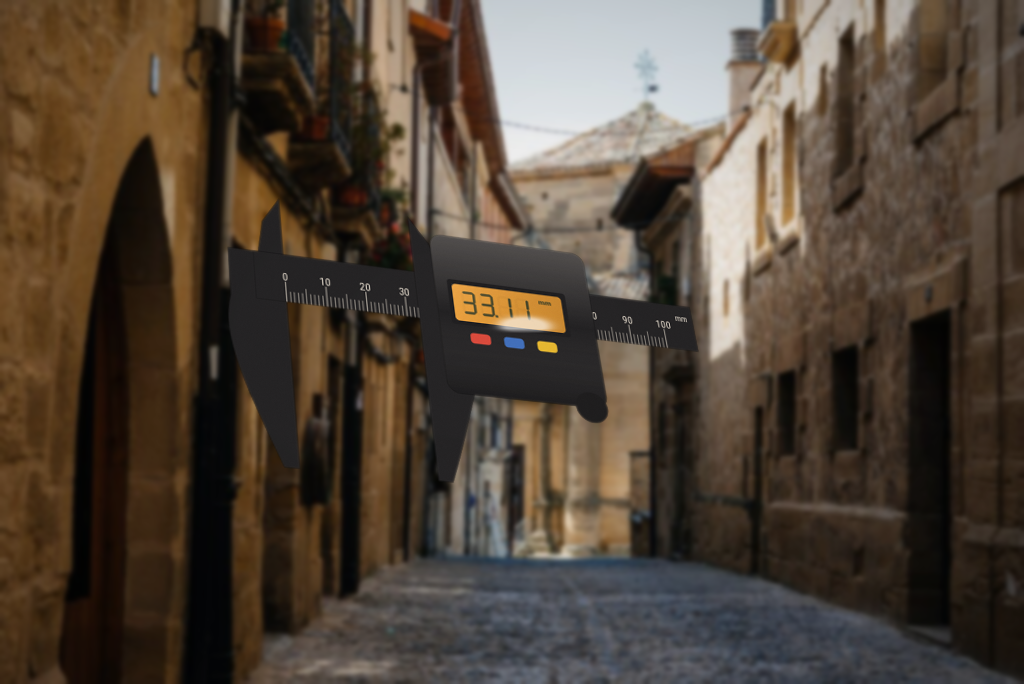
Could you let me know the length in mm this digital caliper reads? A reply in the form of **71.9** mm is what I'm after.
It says **33.11** mm
